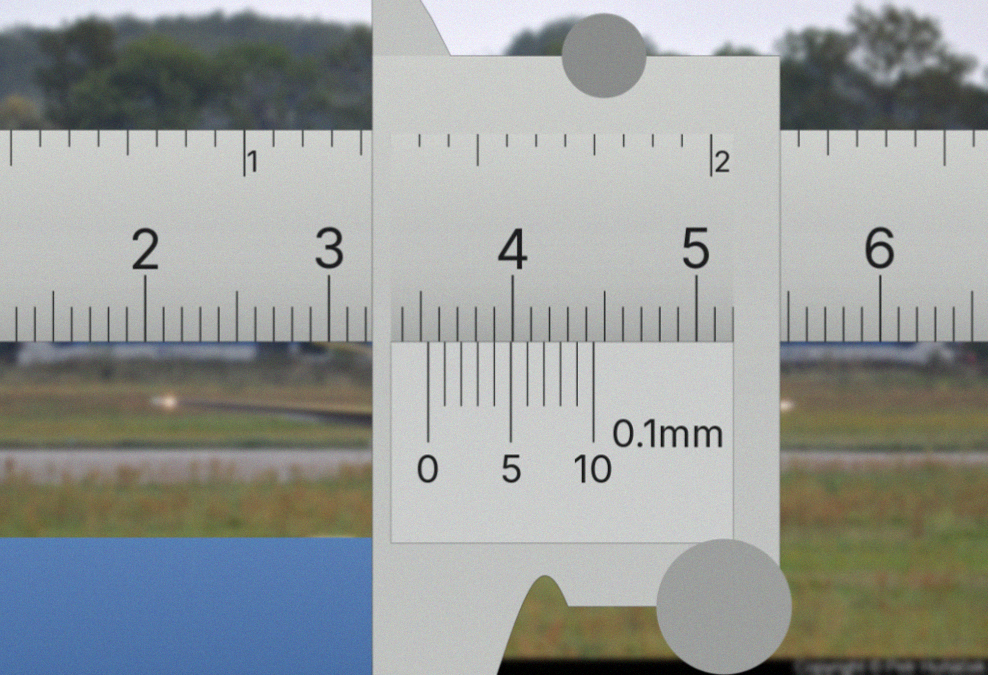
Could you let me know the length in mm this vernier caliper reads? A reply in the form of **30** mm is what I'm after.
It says **35.4** mm
